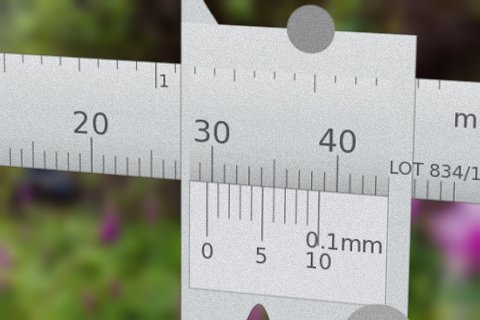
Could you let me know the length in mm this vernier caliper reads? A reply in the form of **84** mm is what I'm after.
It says **29.6** mm
